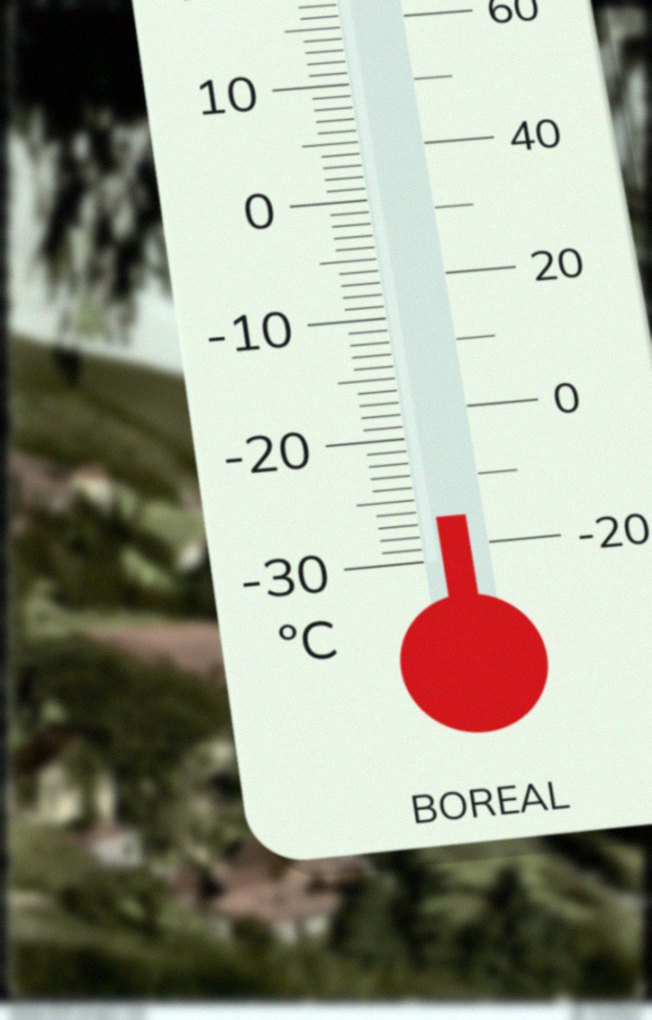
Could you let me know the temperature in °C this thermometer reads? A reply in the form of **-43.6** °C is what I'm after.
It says **-26.5** °C
